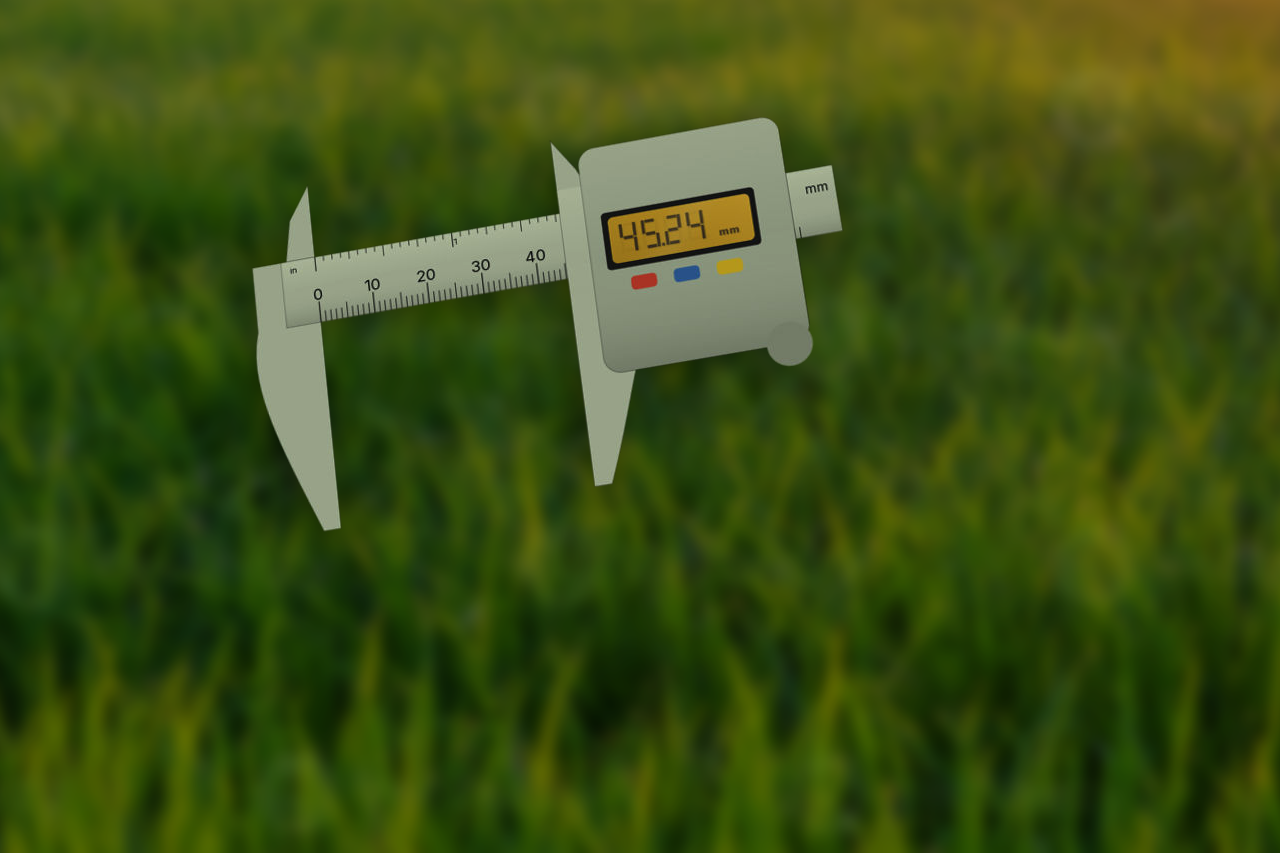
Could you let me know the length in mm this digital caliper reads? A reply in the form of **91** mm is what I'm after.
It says **45.24** mm
